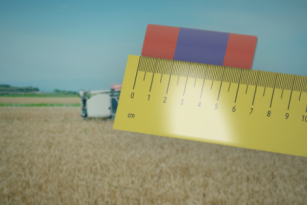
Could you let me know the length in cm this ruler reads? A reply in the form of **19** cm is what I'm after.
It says **6.5** cm
